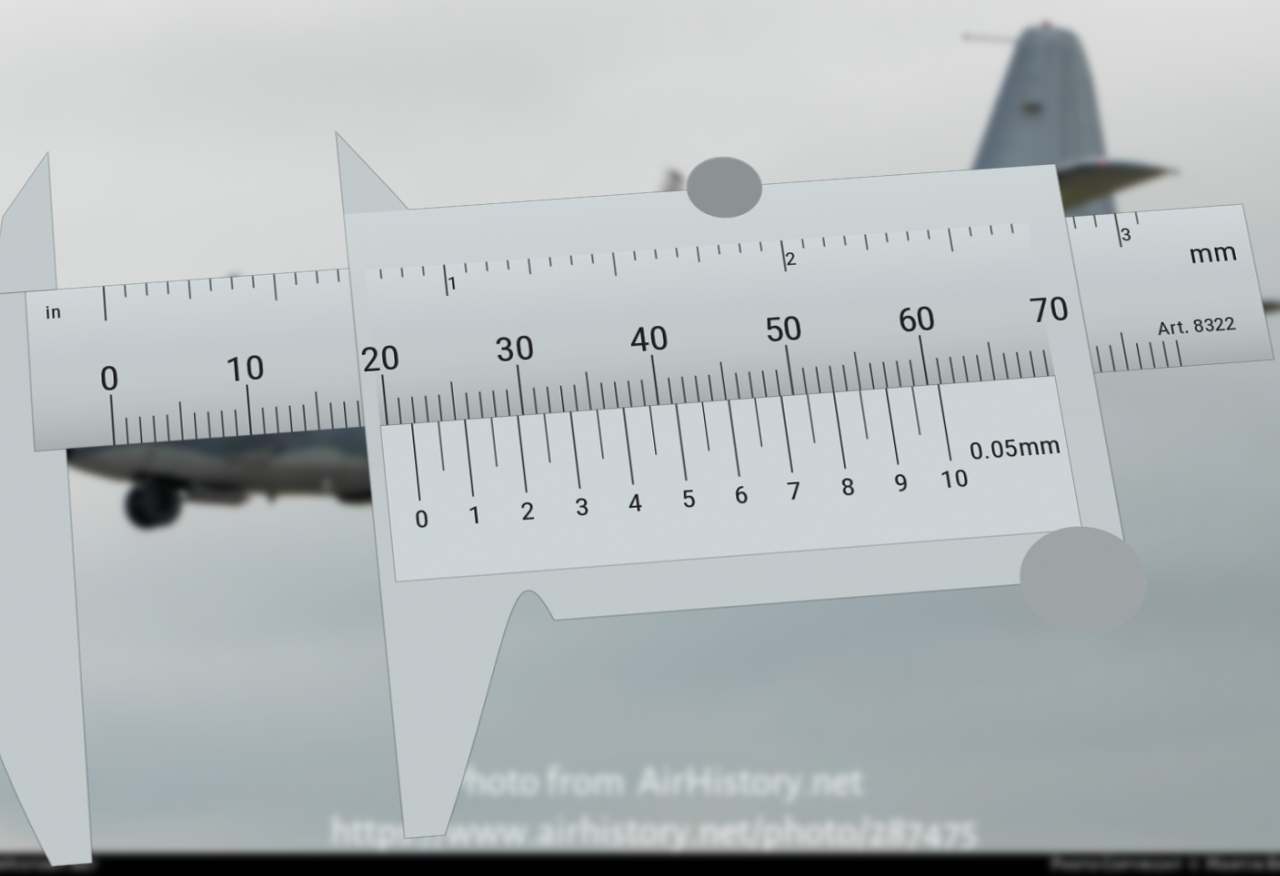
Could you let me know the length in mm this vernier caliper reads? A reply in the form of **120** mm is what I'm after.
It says **21.8** mm
